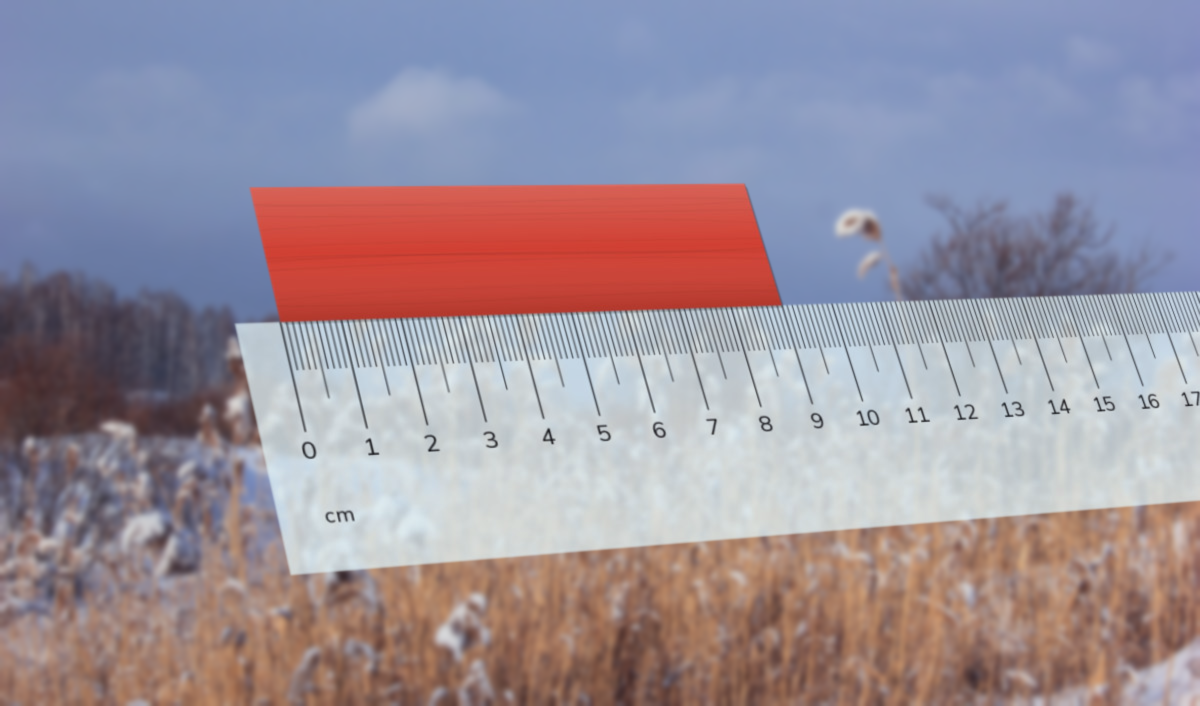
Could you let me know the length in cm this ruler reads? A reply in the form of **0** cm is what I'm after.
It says **9** cm
